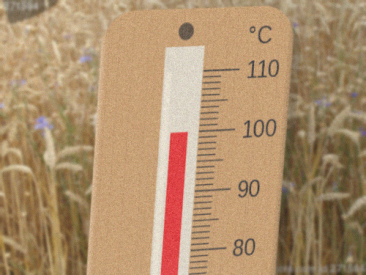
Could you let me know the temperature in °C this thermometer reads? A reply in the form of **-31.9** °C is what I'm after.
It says **100** °C
